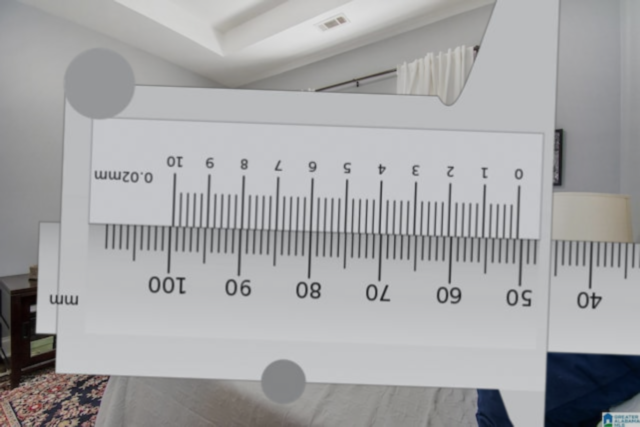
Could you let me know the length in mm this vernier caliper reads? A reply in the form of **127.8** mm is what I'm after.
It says **50.6** mm
